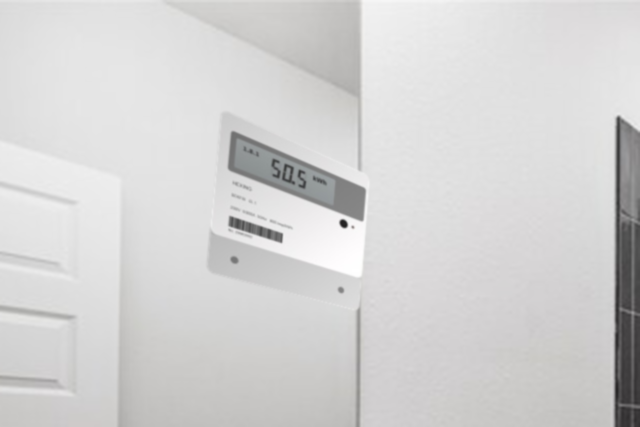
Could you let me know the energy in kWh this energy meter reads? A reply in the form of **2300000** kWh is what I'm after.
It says **50.5** kWh
